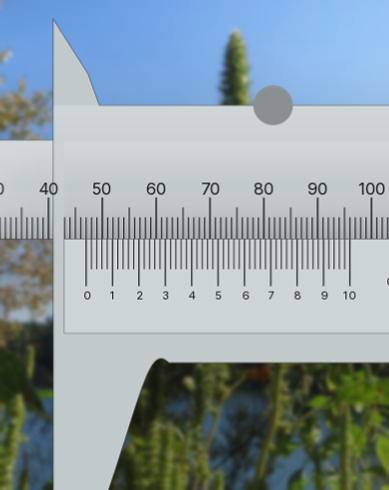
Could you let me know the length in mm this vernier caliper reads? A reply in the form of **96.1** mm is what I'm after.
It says **47.0** mm
